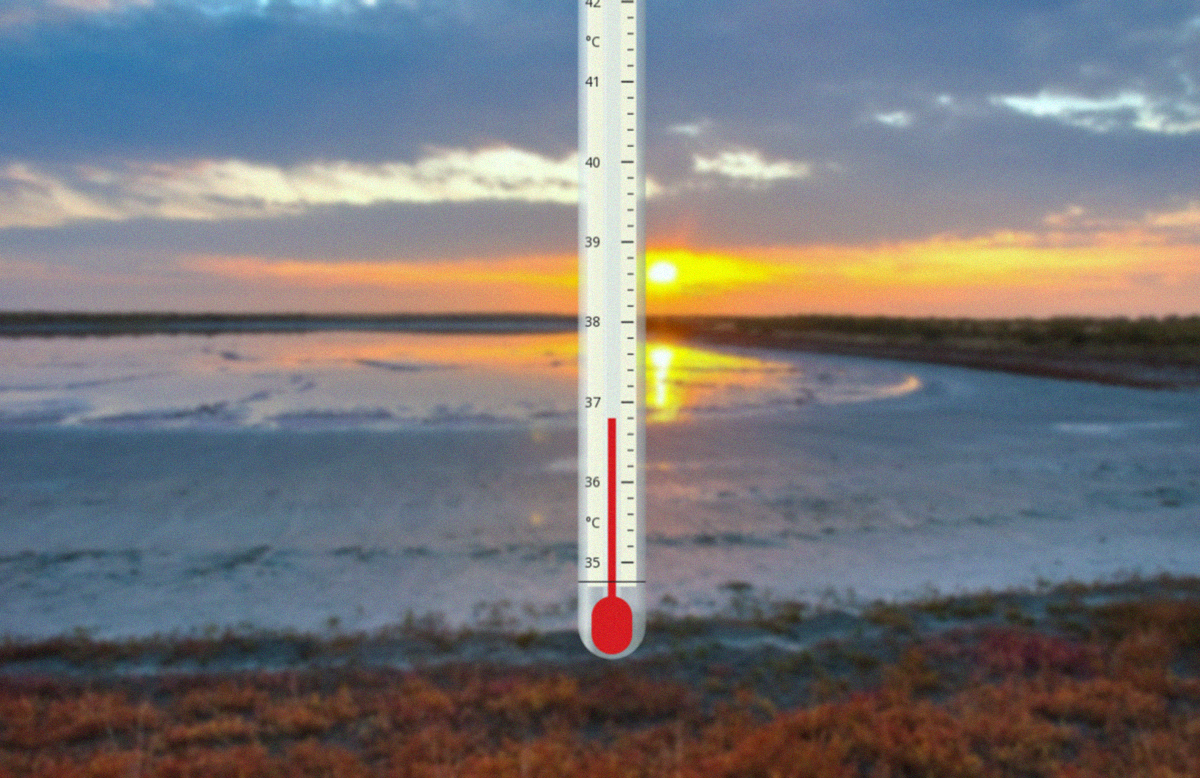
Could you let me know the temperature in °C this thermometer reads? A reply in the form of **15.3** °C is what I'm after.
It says **36.8** °C
